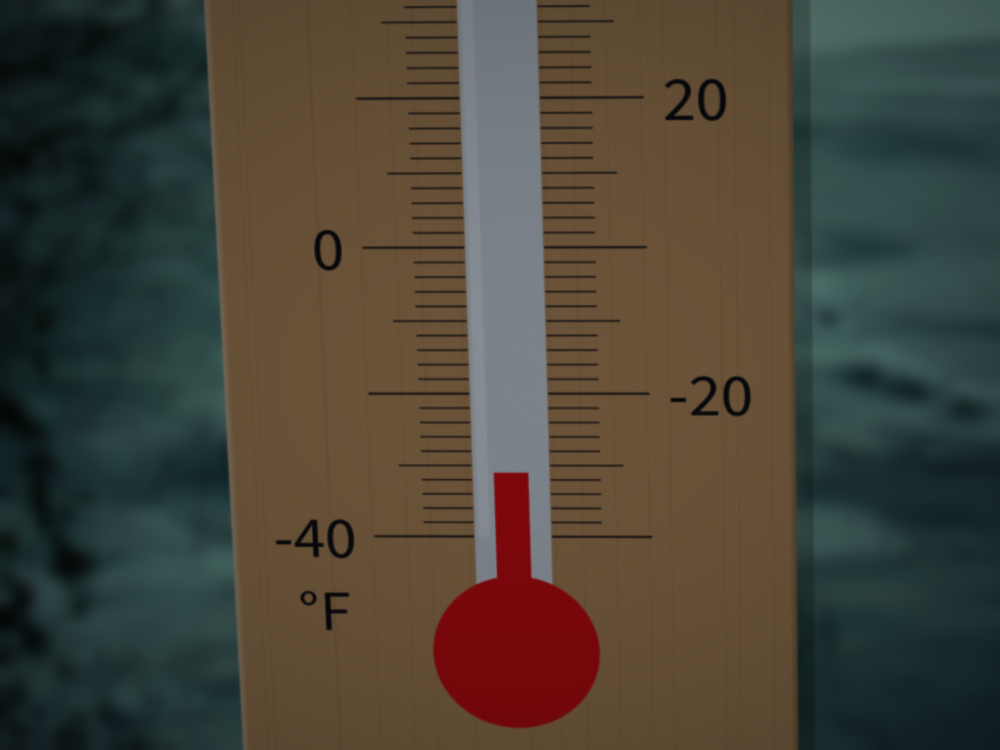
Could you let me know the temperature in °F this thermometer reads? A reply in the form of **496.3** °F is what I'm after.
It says **-31** °F
